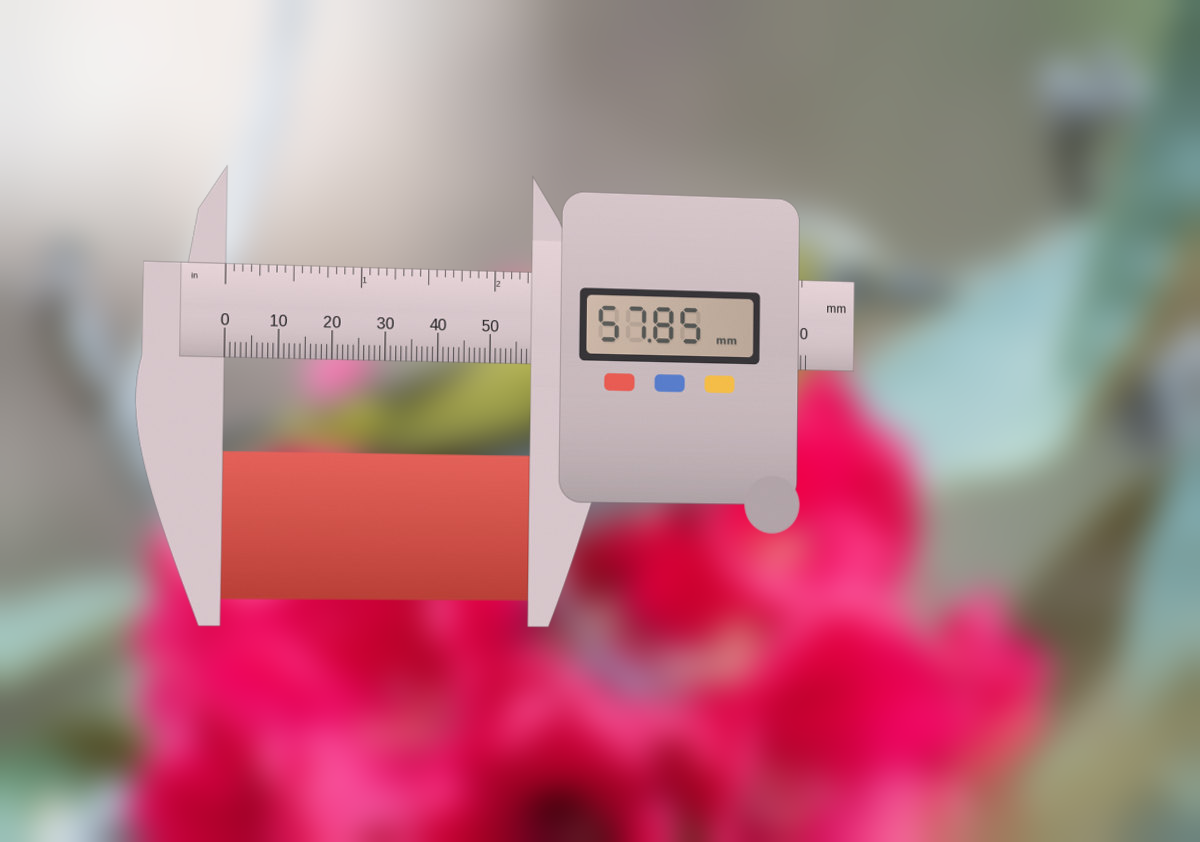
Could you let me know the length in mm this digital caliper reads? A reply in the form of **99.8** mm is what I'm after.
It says **57.85** mm
